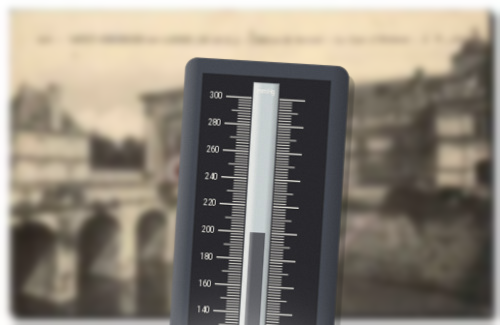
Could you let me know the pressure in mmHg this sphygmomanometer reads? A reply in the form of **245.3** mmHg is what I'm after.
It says **200** mmHg
